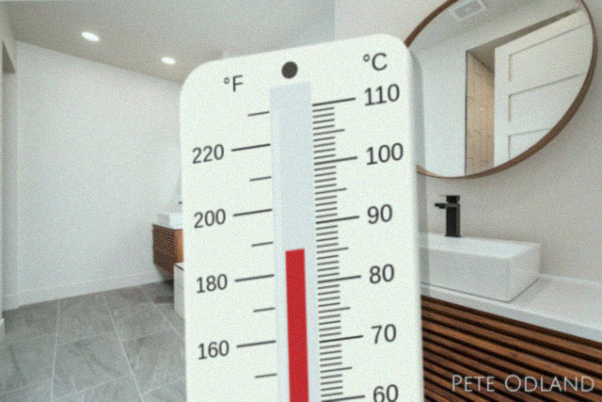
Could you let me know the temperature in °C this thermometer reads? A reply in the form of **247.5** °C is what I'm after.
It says **86** °C
